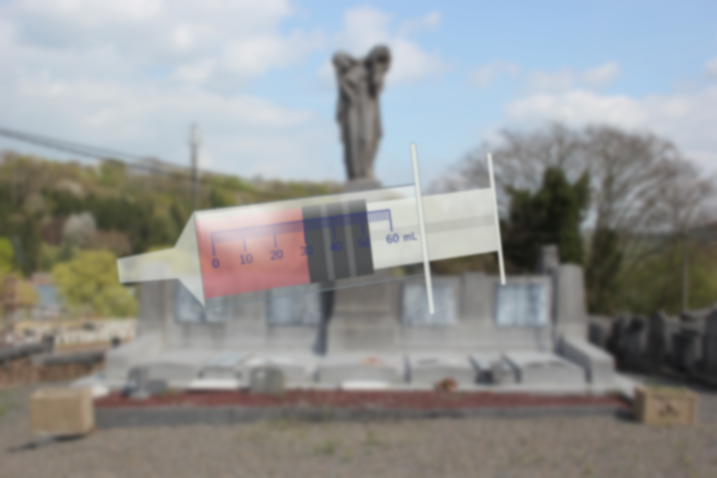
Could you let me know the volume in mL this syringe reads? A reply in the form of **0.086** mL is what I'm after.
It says **30** mL
